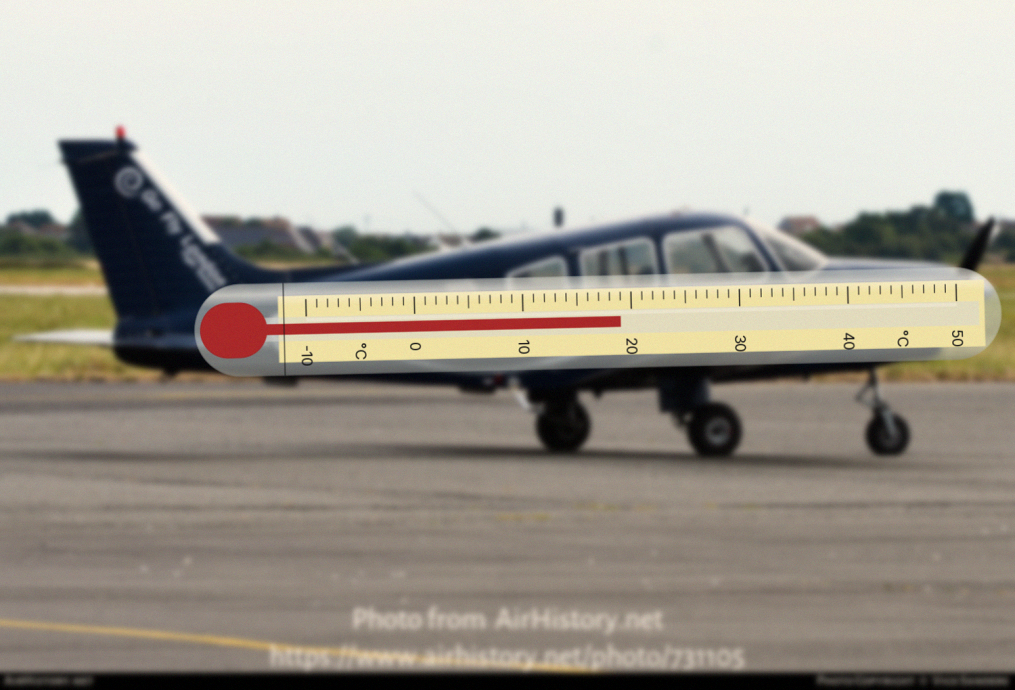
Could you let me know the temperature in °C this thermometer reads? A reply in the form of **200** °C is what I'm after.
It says **19** °C
